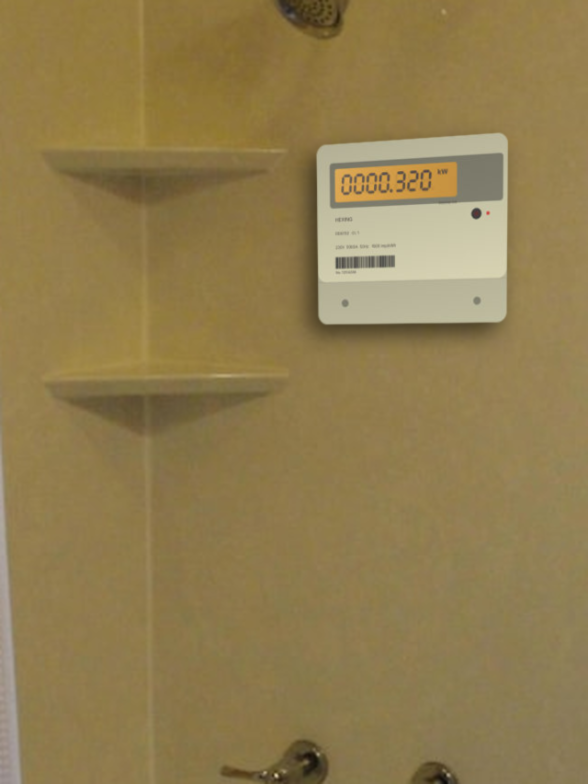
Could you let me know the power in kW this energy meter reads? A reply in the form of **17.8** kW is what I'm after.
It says **0.320** kW
